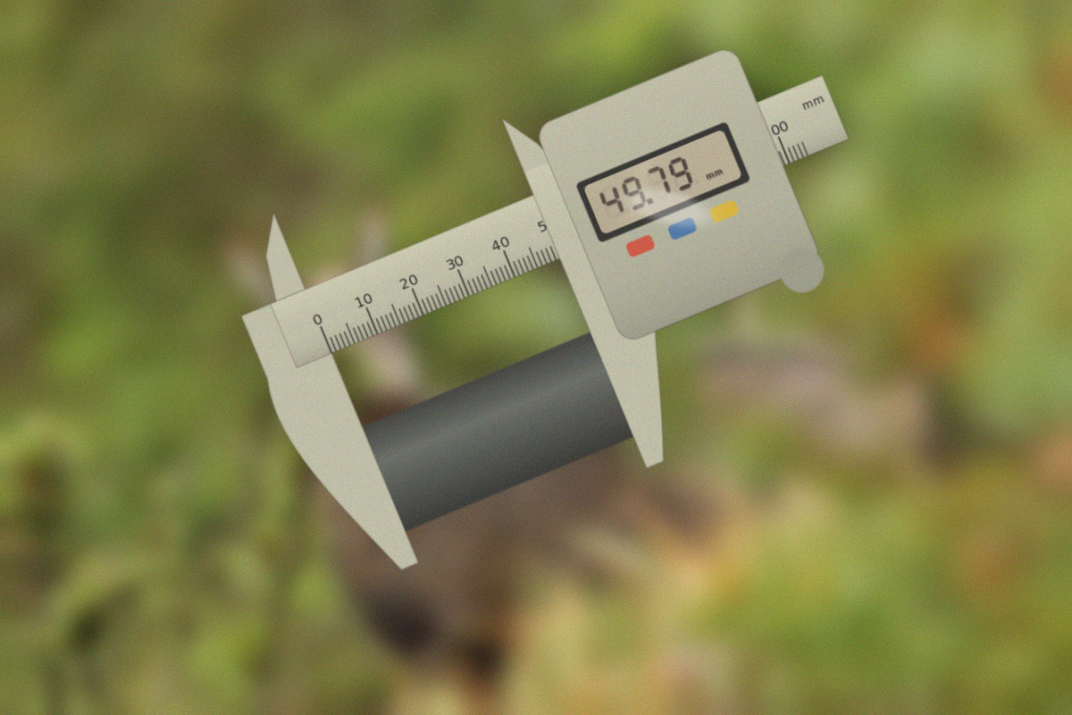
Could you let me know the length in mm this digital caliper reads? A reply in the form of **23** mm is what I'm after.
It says **49.79** mm
